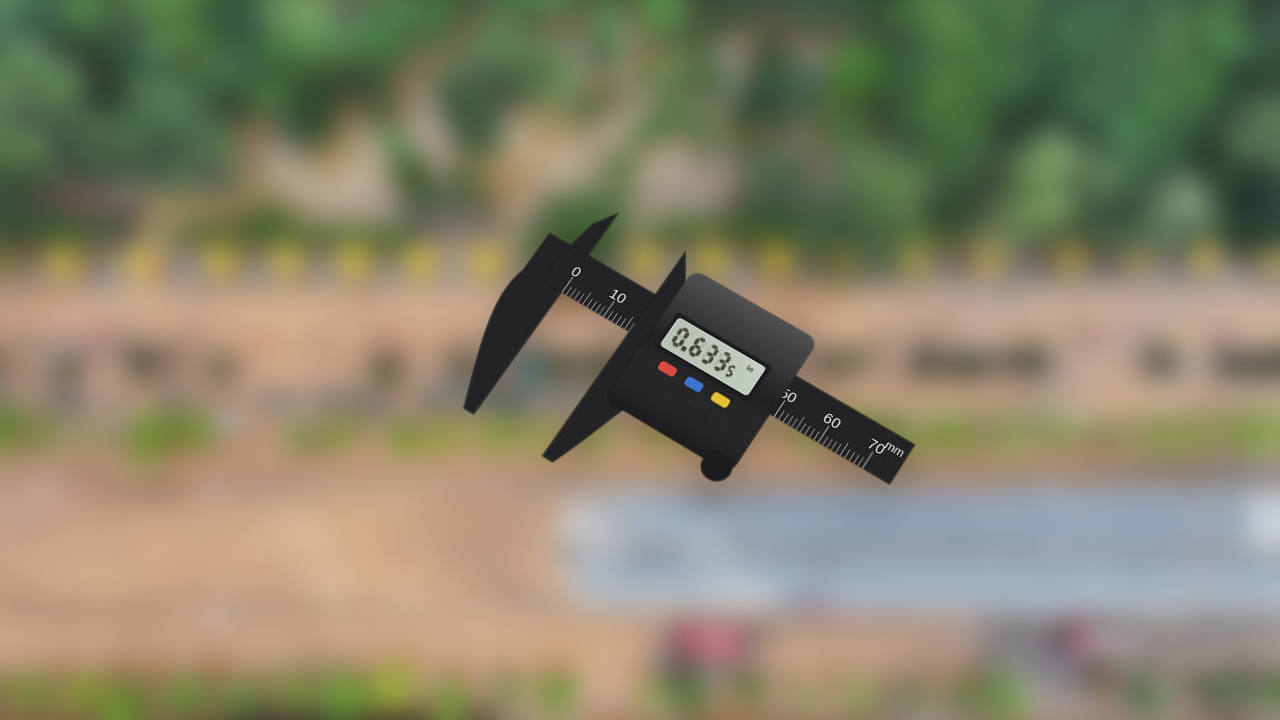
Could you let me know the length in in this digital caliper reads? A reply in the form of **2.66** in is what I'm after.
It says **0.6335** in
